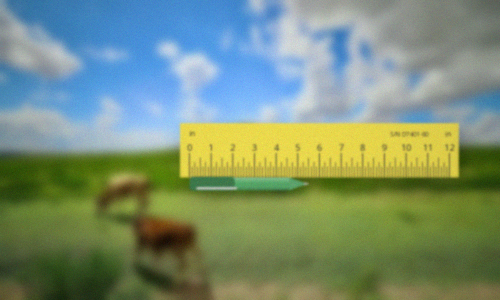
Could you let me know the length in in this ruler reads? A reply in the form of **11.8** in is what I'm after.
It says **5.5** in
